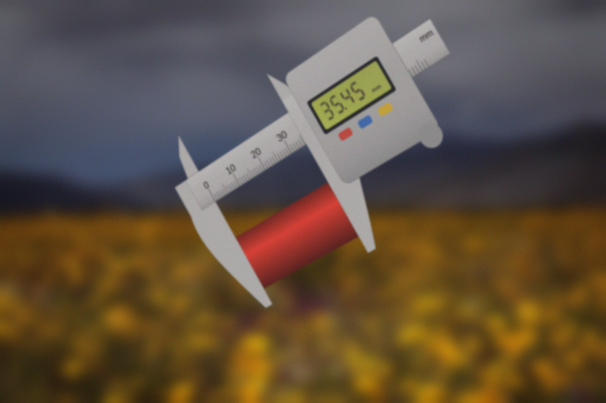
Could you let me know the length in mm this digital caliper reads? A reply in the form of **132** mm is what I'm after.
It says **35.45** mm
